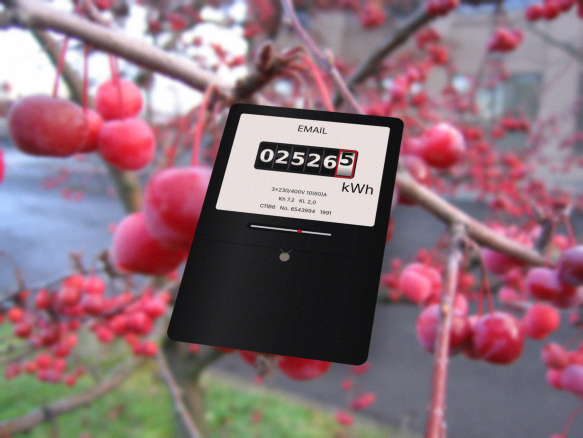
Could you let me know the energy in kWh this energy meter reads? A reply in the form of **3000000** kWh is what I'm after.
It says **2526.5** kWh
